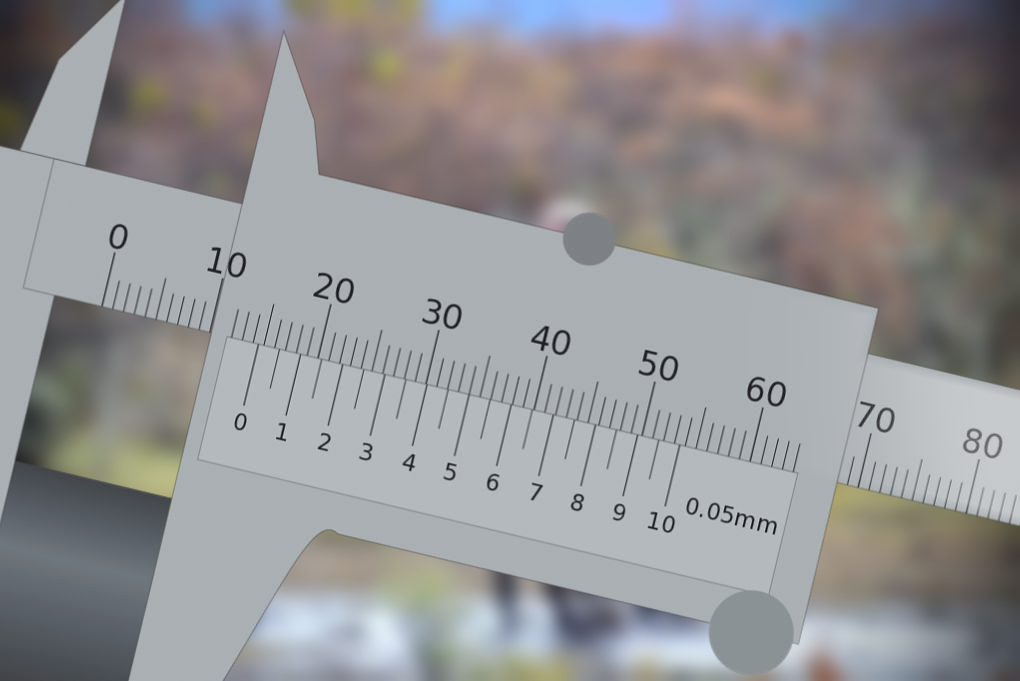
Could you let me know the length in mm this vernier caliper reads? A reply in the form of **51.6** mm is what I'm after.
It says **14.5** mm
